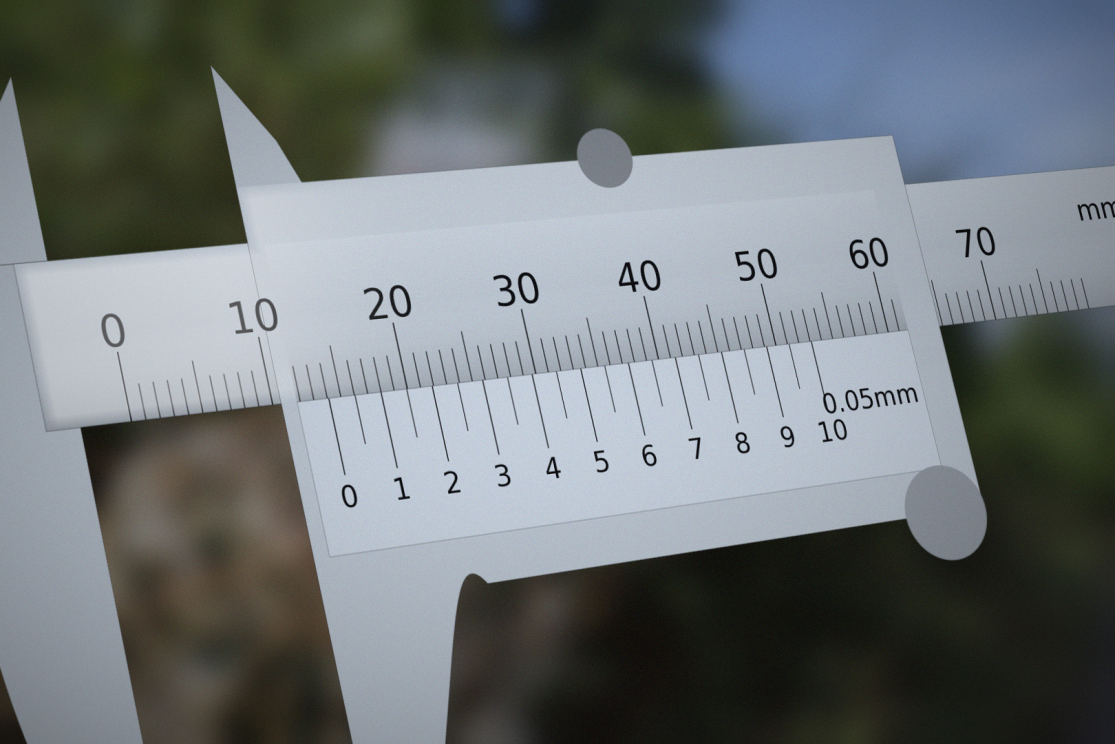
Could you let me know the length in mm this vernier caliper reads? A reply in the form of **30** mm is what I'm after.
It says **14.1** mm
